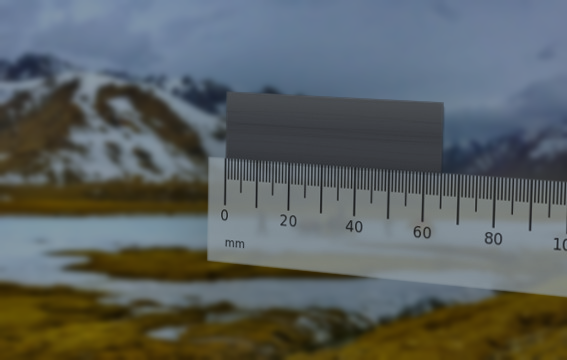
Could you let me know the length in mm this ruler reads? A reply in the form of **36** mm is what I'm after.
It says **65** mm
